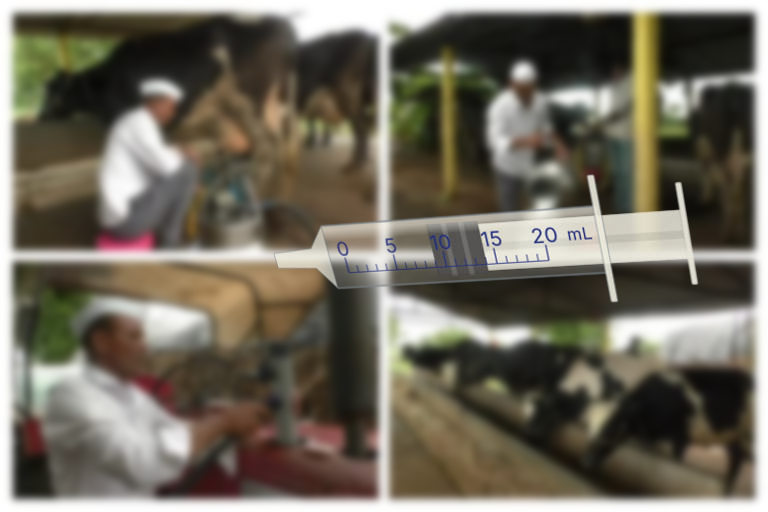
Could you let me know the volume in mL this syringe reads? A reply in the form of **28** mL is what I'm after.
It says **9** mL
